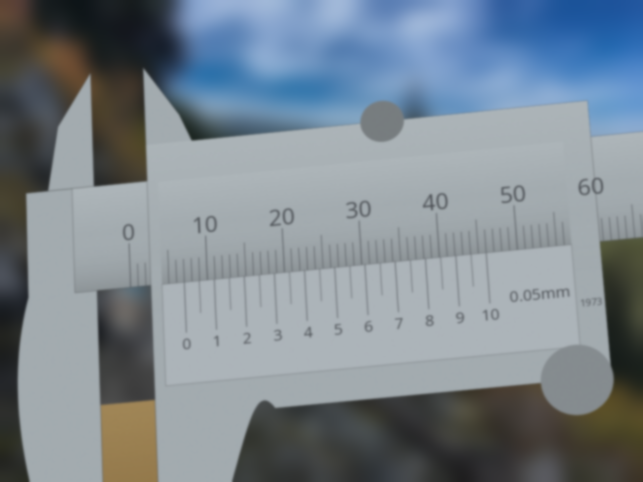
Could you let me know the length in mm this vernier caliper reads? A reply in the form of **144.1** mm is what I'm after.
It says **7.0** mm
